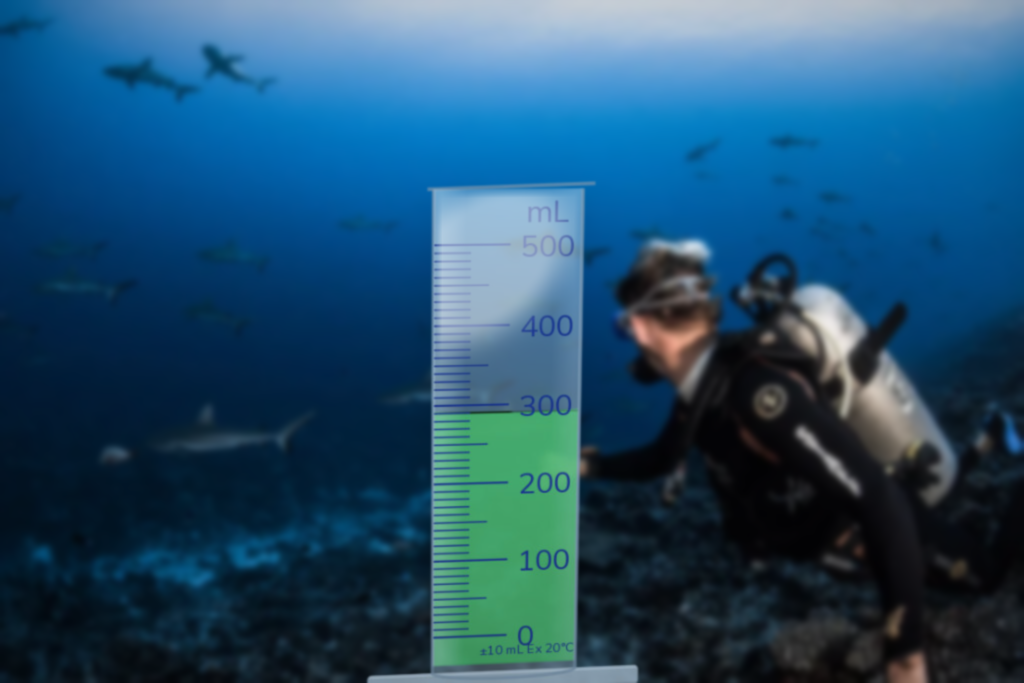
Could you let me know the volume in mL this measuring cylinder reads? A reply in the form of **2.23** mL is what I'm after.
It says **290** mL
